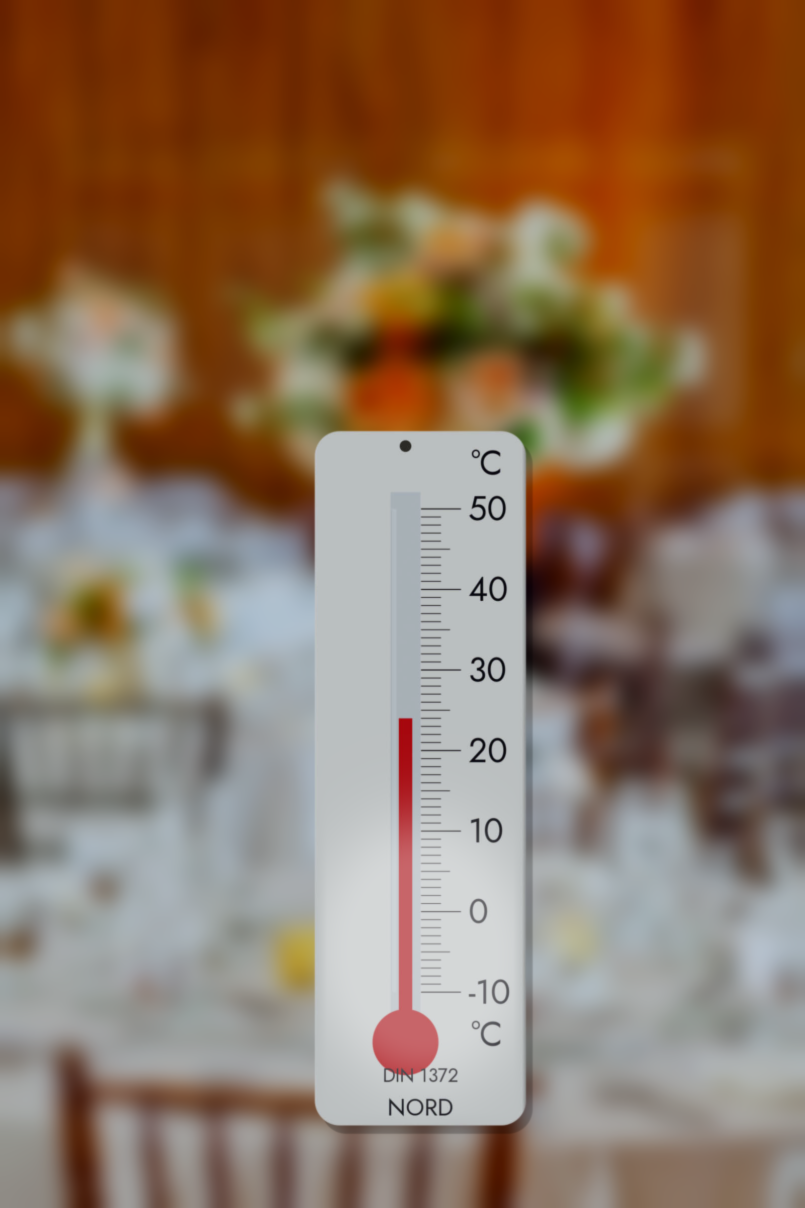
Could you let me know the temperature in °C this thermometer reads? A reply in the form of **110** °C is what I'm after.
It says **24** °C
